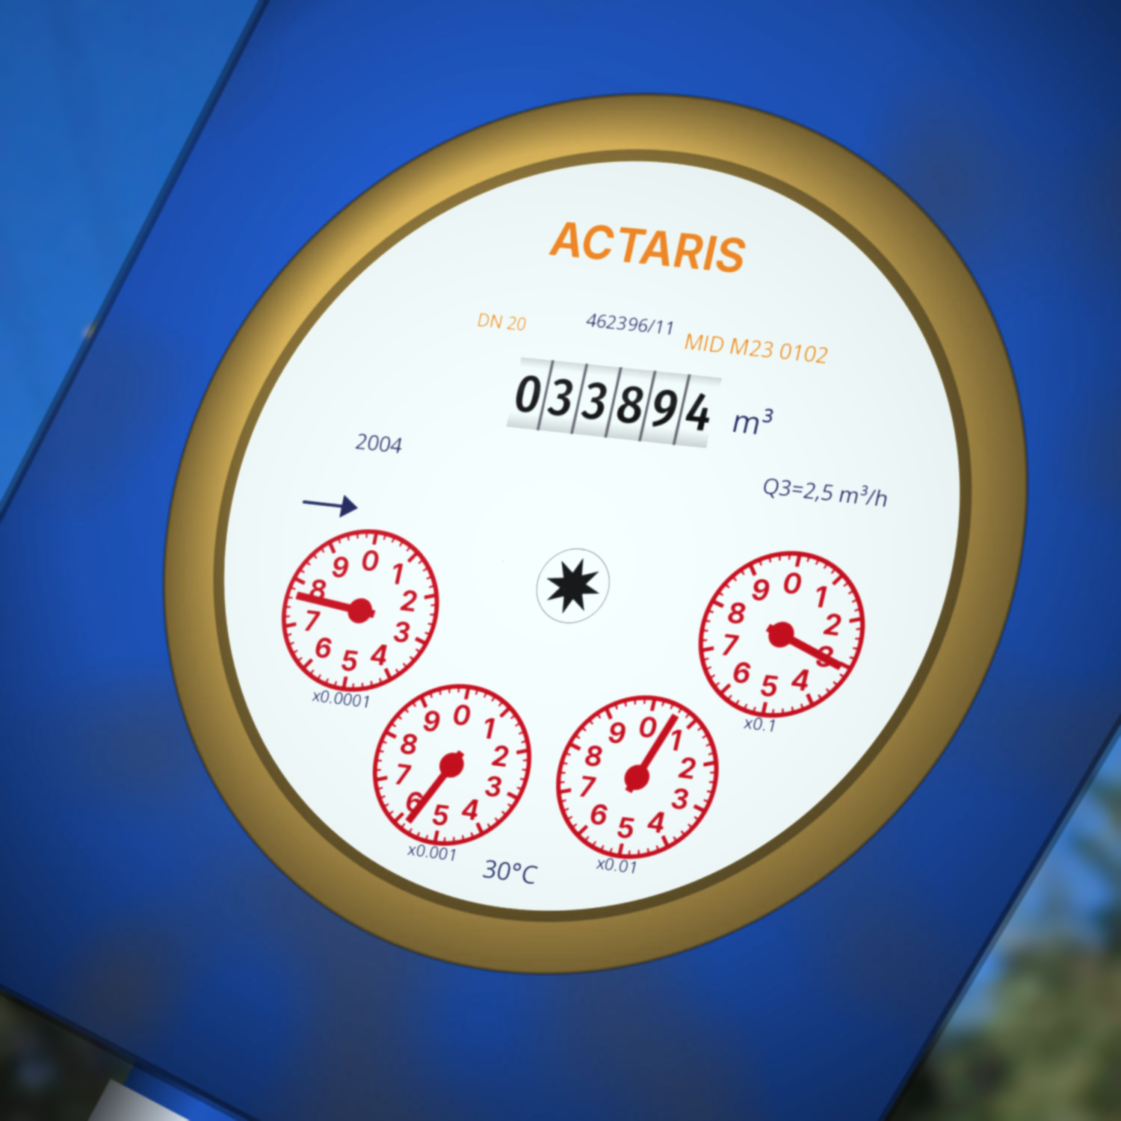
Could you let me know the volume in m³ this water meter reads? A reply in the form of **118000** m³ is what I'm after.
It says **33894.3057** m³
